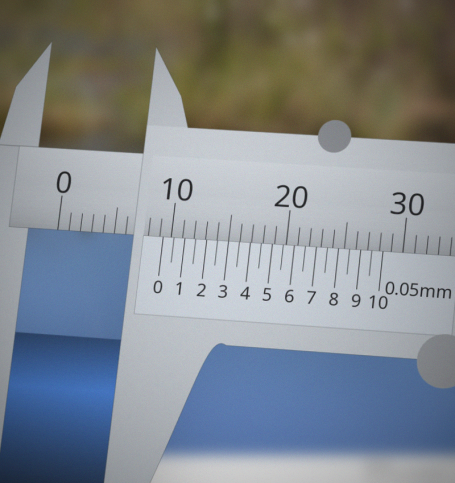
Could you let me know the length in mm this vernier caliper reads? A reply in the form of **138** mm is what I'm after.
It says **9.3** mm
